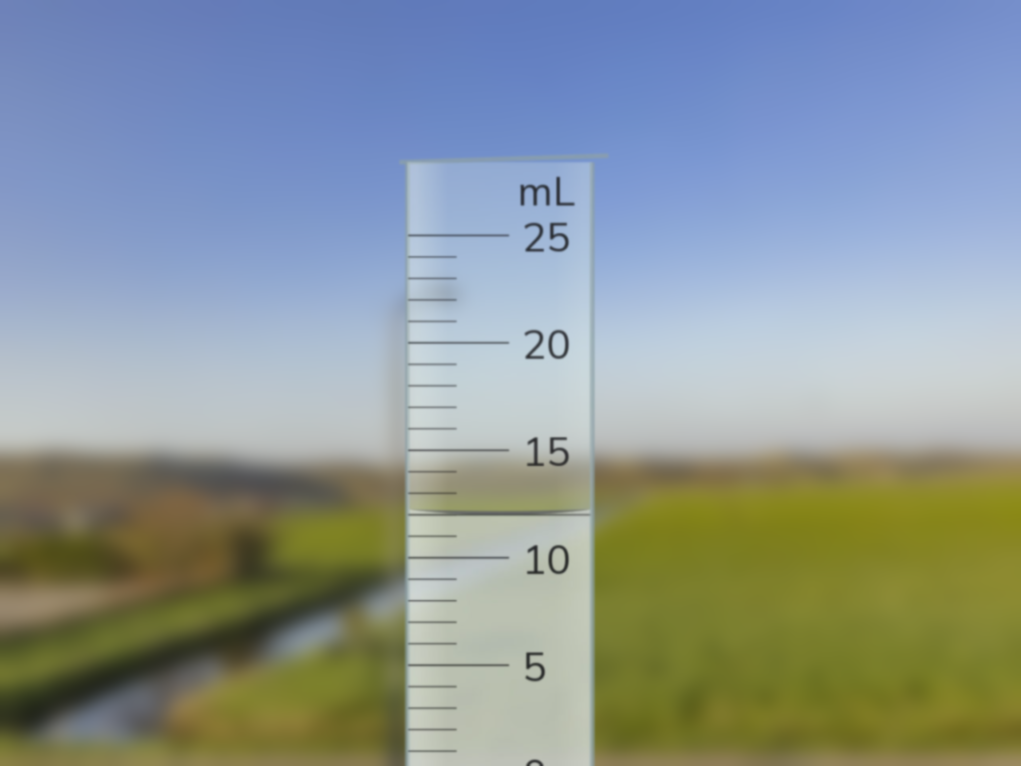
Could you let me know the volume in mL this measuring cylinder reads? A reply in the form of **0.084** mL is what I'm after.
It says **12** mL
